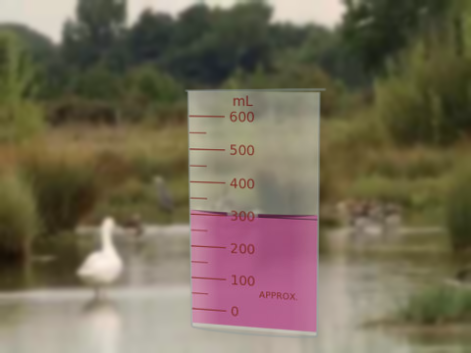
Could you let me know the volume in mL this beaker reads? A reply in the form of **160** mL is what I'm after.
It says **300** mL
